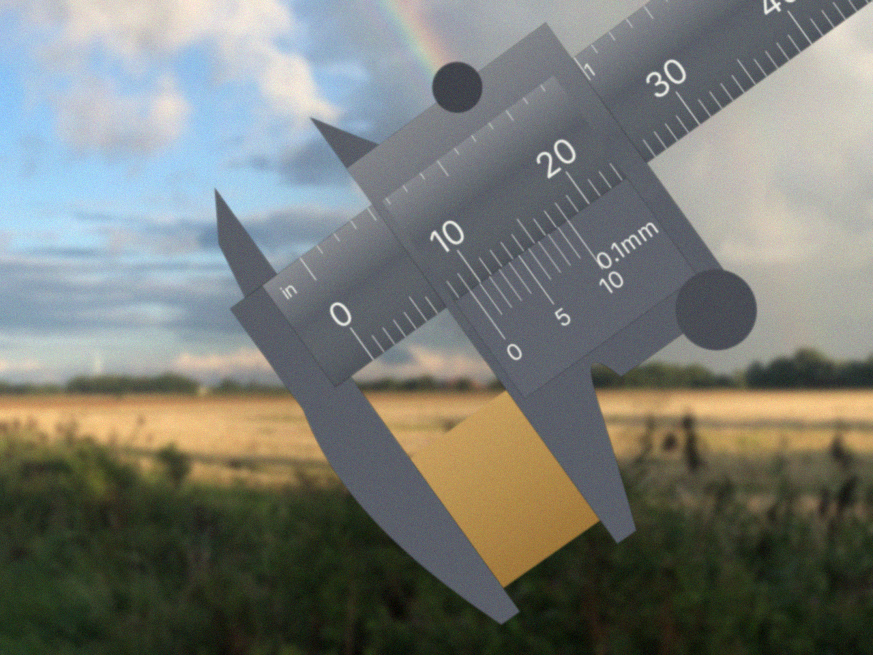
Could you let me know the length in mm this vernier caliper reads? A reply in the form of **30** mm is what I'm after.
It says **9.0** mm
